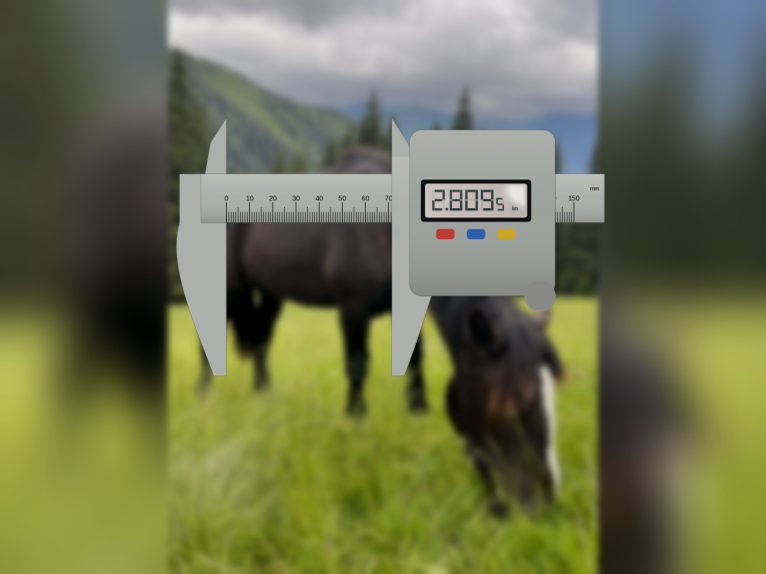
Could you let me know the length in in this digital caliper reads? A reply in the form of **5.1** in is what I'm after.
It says **2.8095** in
